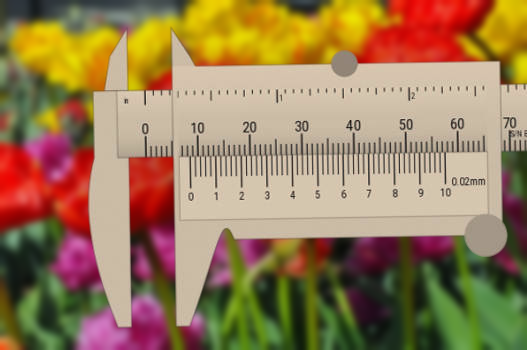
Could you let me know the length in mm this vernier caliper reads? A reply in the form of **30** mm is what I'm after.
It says **8.5** mm
